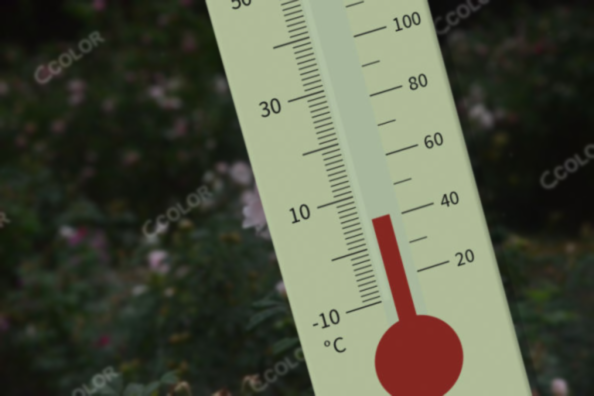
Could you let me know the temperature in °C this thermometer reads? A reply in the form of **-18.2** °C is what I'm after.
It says **5** °C
